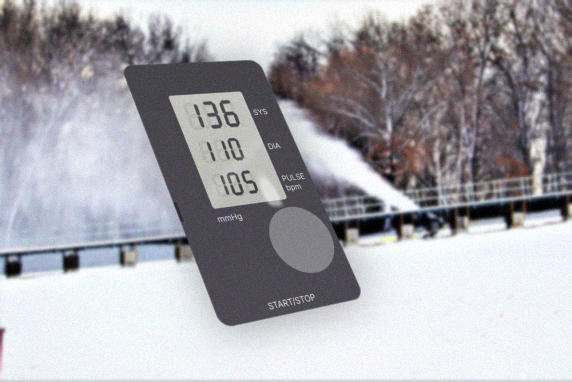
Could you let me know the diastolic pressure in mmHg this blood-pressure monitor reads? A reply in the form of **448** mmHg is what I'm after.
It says **110** mmHg
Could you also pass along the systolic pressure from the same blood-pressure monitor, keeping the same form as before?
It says **136** mmHg
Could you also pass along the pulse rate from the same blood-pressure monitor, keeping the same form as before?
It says **105** bpm
